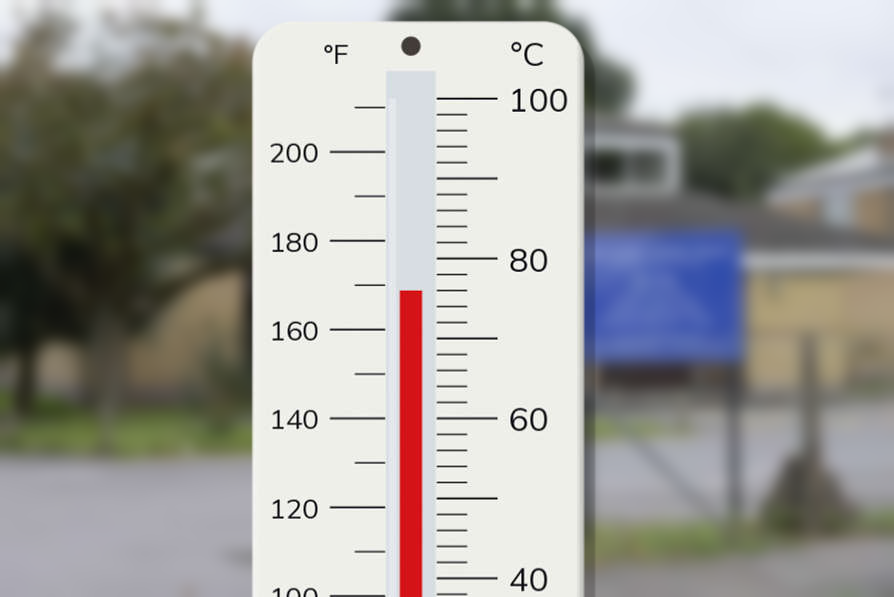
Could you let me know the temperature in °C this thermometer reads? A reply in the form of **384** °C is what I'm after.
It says **76** °C
